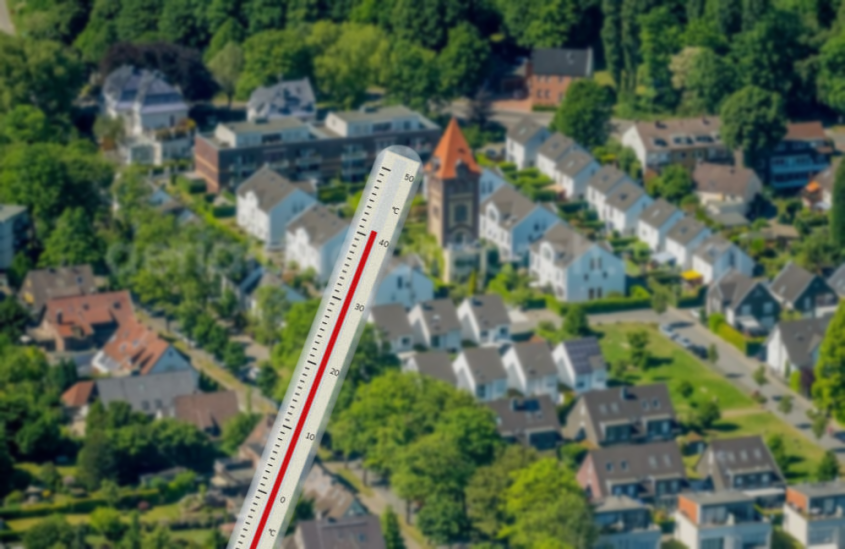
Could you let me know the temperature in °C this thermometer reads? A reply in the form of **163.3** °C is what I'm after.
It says **41** °C
